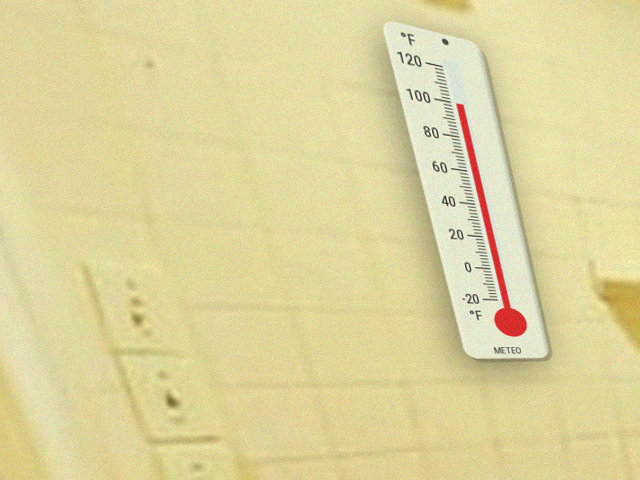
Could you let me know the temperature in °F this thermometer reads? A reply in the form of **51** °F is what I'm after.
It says **100** °F
